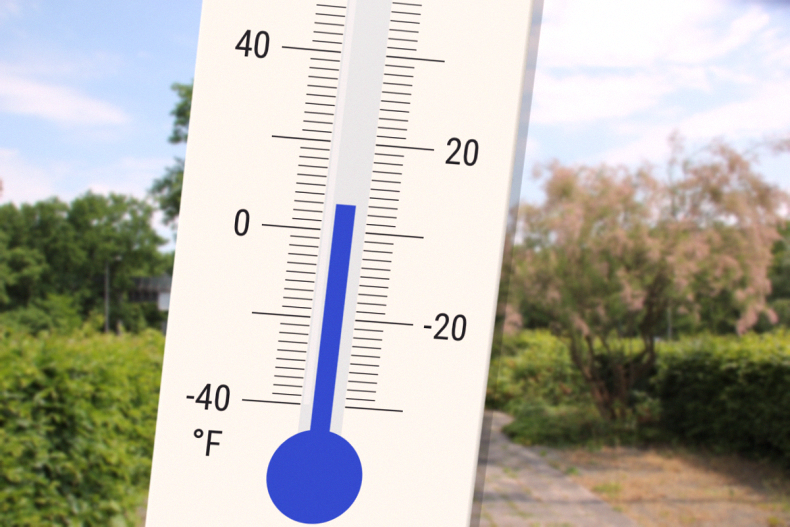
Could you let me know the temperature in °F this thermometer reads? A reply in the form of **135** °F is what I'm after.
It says **6** °F
